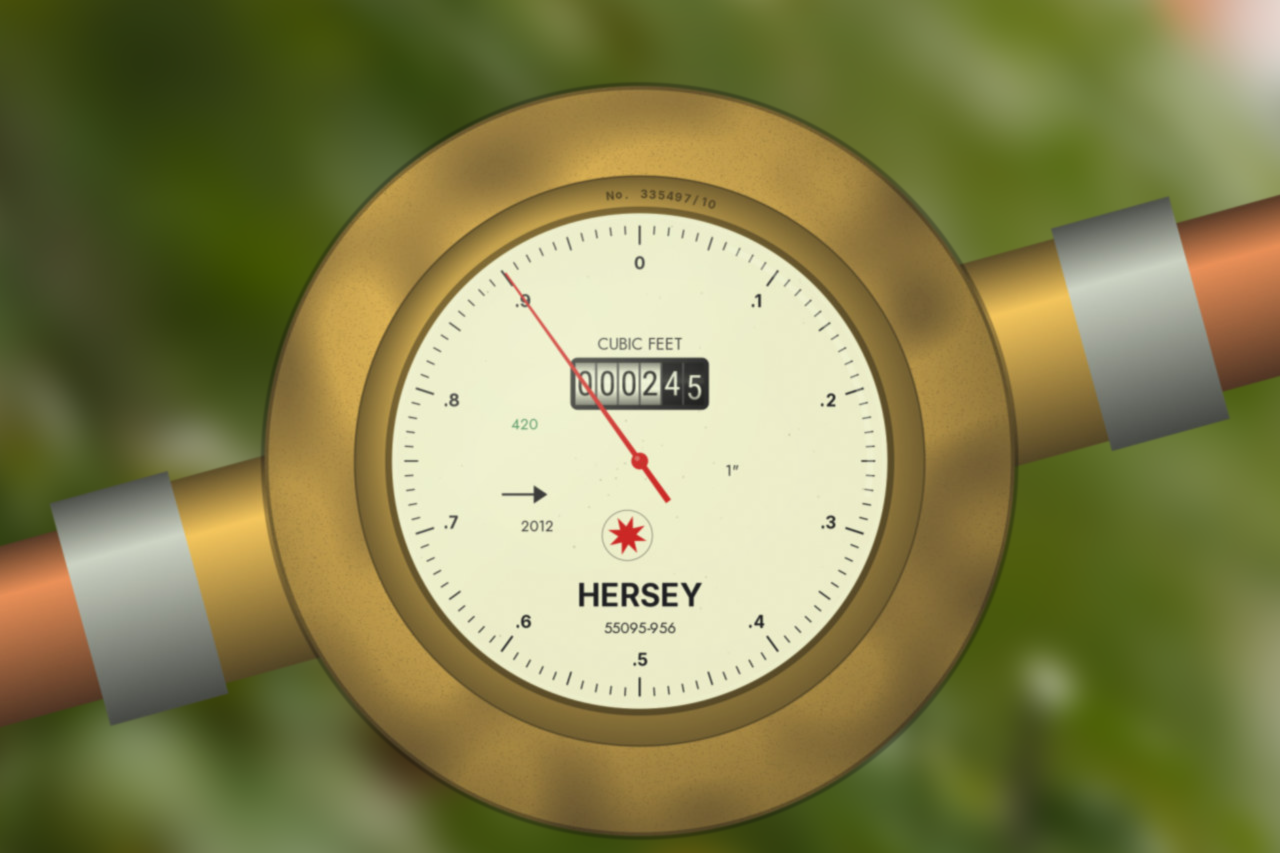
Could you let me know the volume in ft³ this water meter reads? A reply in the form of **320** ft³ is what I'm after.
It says **244.90** ft³
